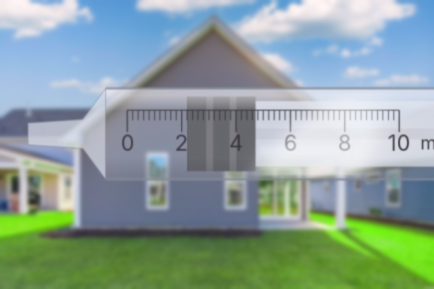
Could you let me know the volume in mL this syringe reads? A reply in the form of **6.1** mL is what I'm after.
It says **2.2** mL
